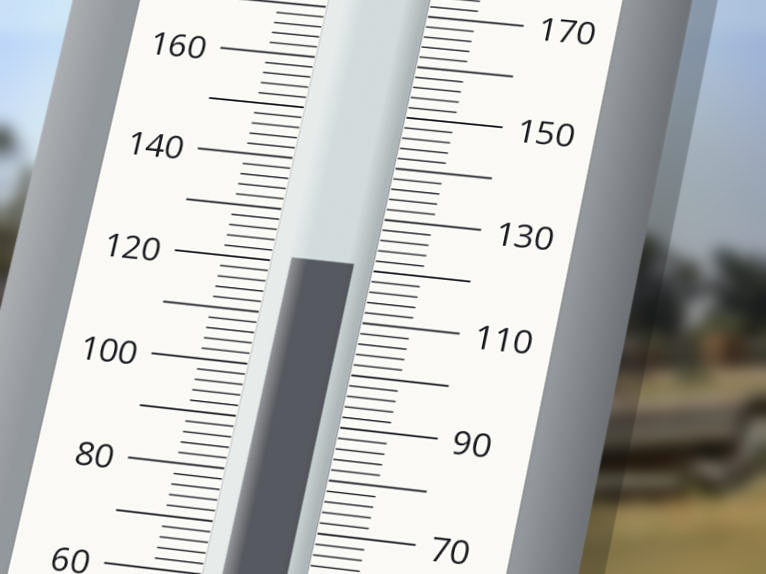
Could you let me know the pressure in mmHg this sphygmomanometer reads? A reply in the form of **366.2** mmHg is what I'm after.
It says **121** mmHg
